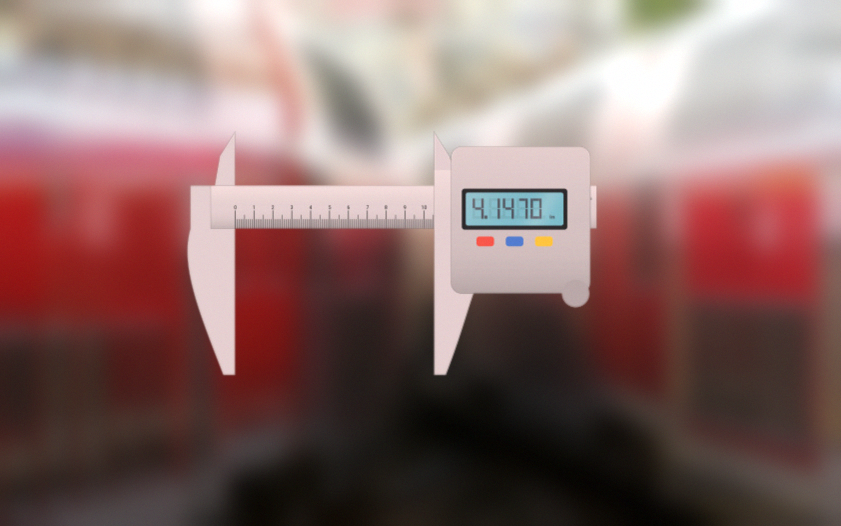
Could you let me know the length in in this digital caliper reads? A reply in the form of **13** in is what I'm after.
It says **4.1470** in
